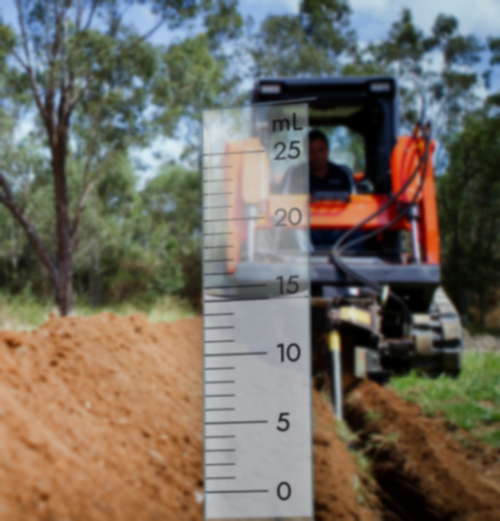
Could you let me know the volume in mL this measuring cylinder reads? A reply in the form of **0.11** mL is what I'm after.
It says **14** mL
